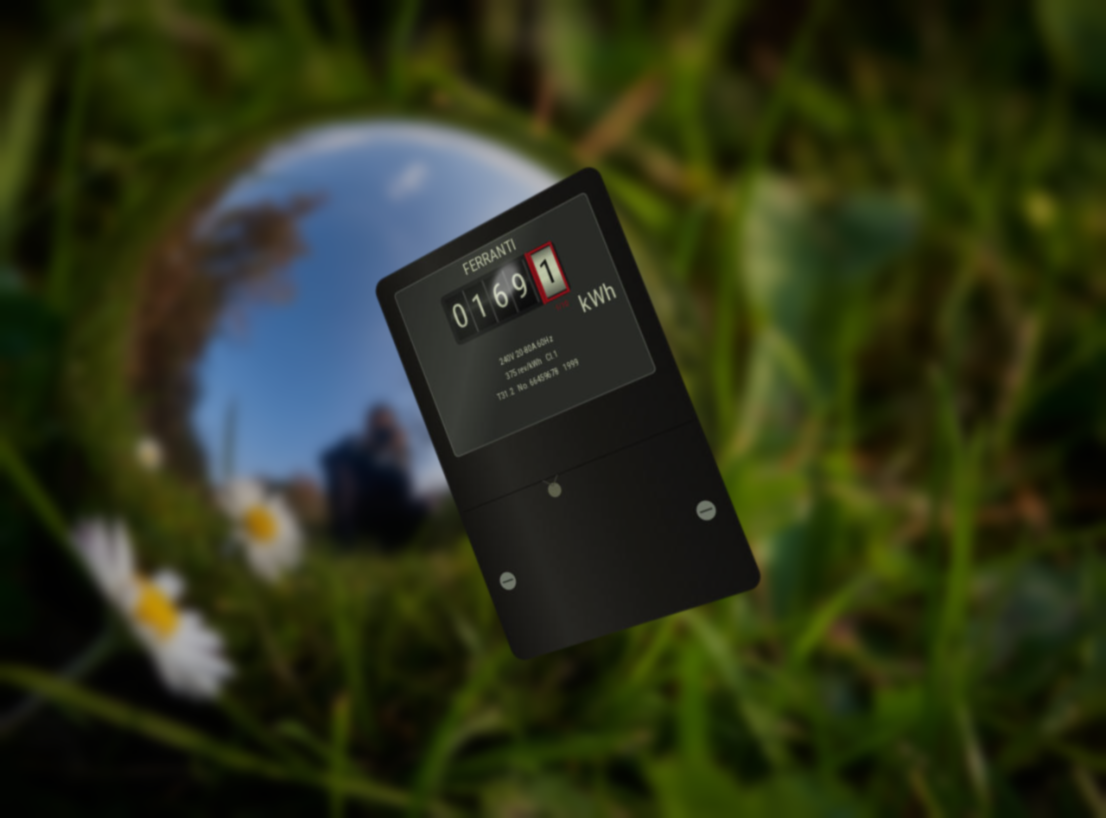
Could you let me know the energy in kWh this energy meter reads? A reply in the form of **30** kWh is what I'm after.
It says **169.1** kWh
